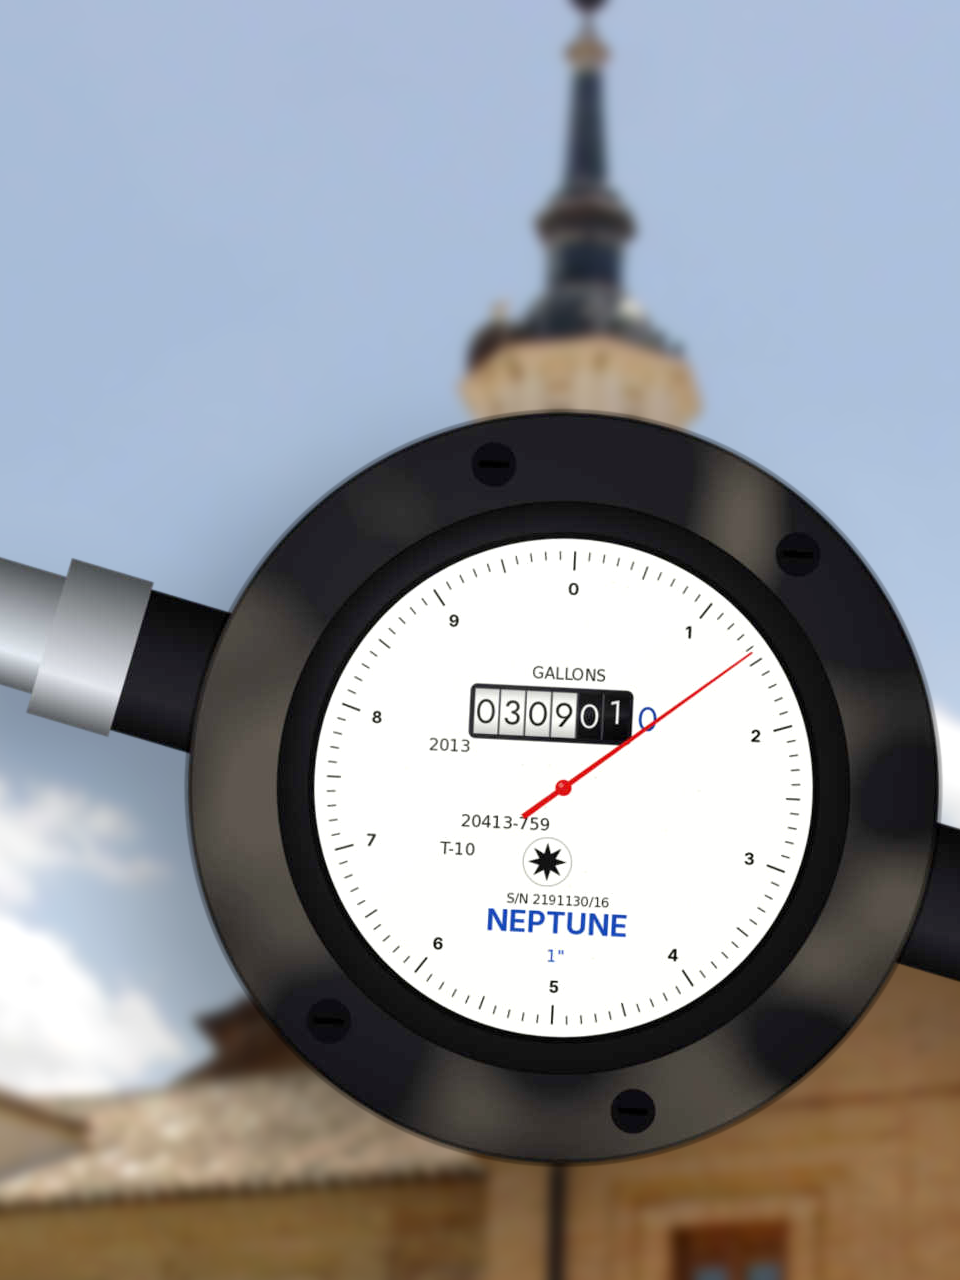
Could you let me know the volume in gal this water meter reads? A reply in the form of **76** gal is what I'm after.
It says **309011.4** gal
